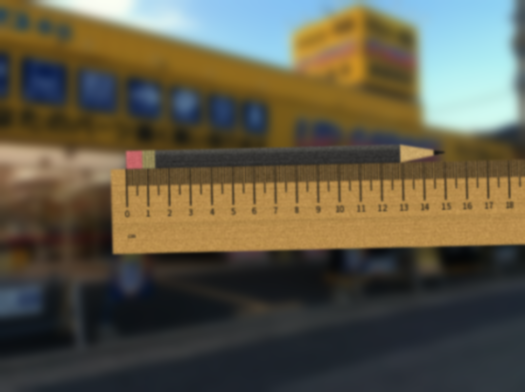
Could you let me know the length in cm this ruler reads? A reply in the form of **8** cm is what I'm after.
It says **15** cm
